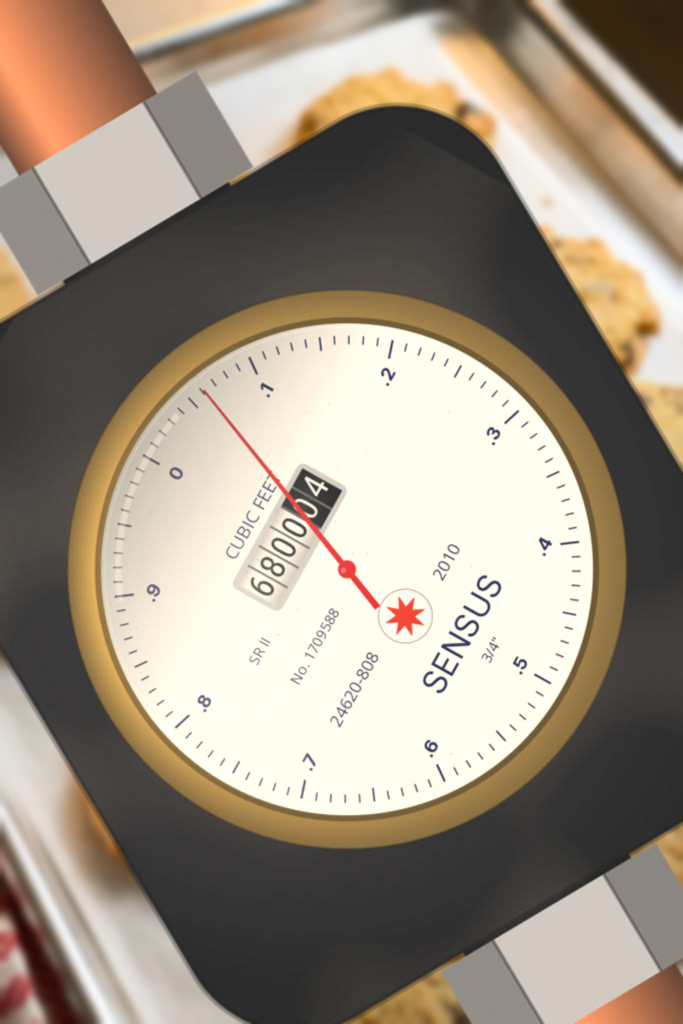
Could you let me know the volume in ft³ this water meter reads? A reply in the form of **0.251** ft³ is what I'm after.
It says **680004.06** ft³
